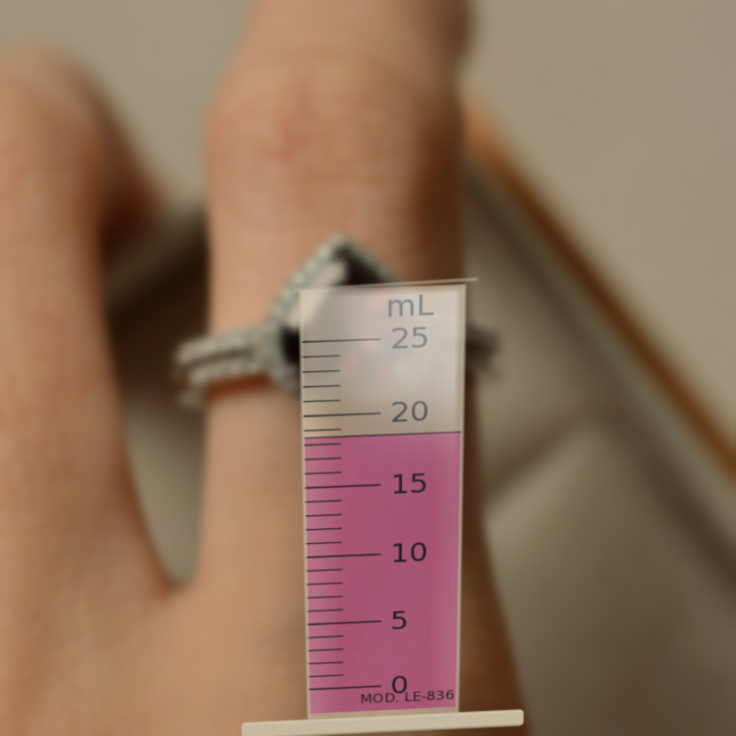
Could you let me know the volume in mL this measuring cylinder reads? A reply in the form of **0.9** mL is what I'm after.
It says **18.5** mL
